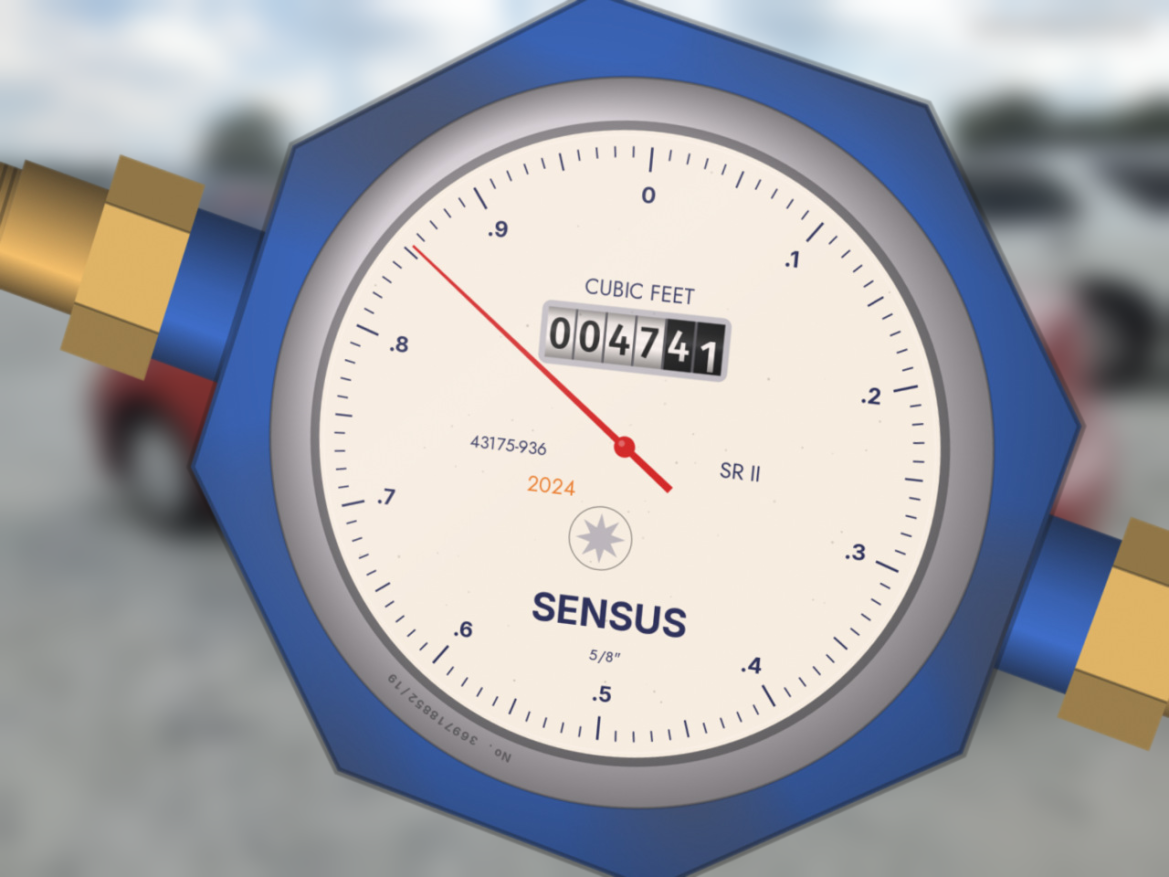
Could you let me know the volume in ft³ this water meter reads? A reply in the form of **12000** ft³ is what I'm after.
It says **4740.85** ft³
